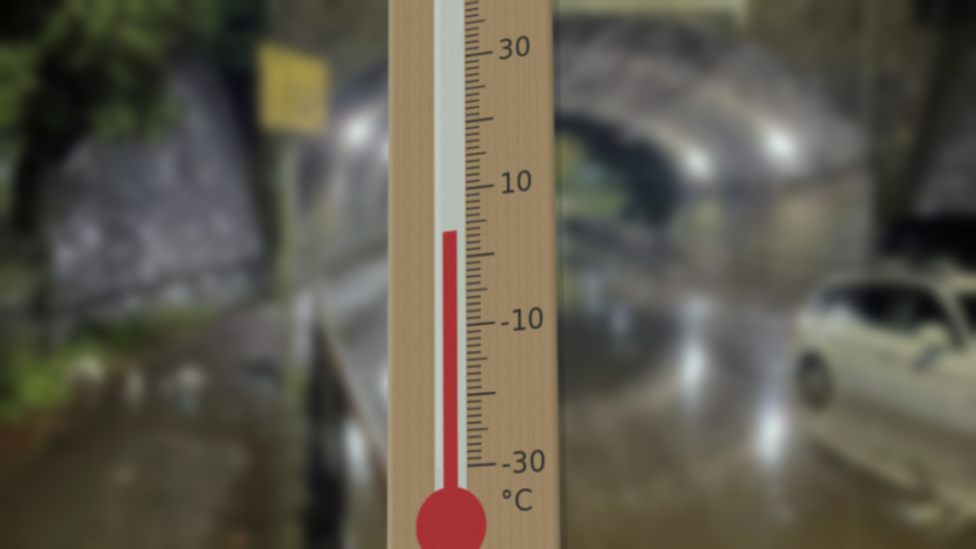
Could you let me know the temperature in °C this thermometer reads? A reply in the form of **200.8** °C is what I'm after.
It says **4** °C
